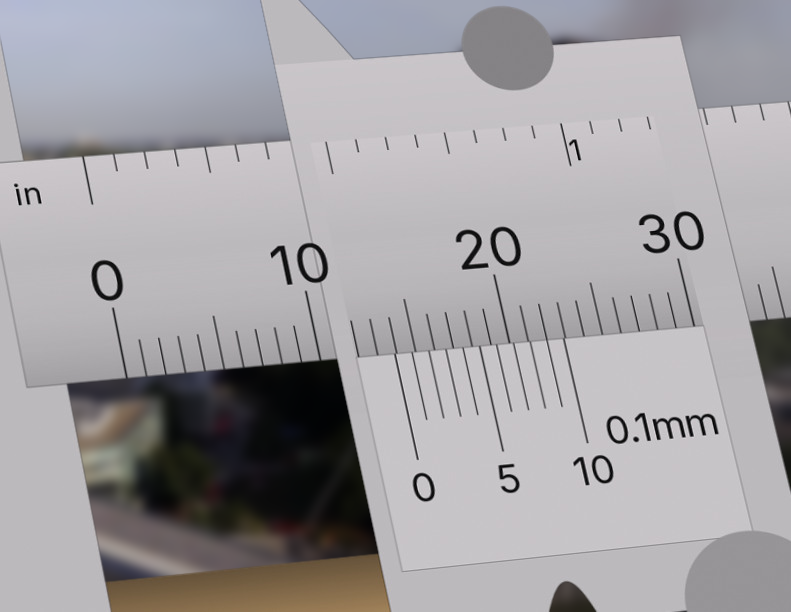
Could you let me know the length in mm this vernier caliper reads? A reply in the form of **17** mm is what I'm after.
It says **13.9** mm
